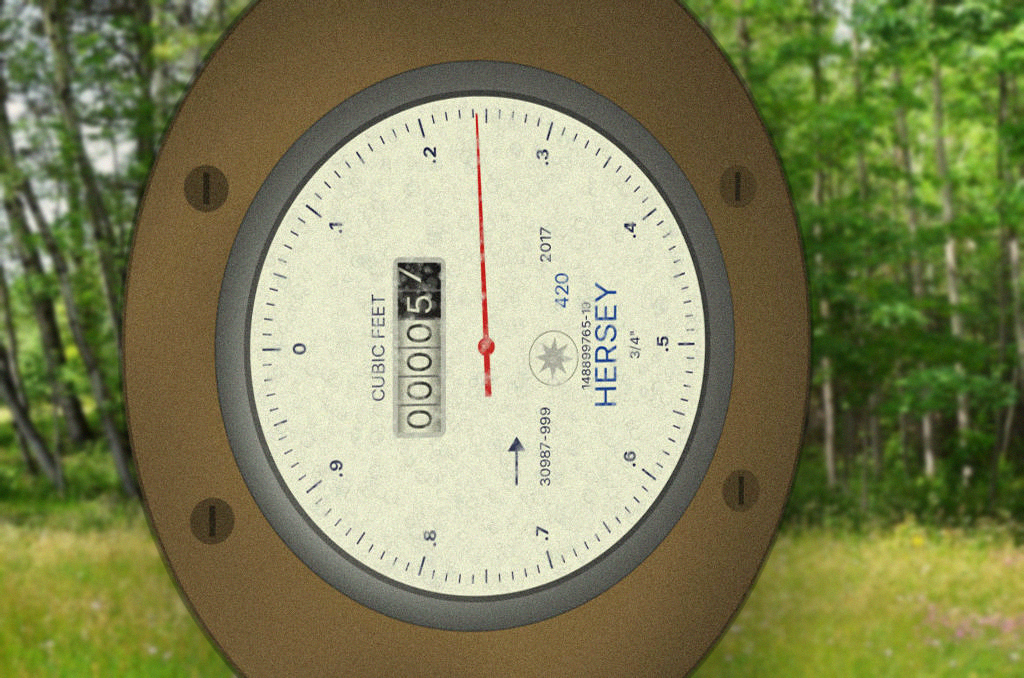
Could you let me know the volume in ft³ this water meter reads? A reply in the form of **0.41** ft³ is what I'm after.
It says **57.24** ft³
